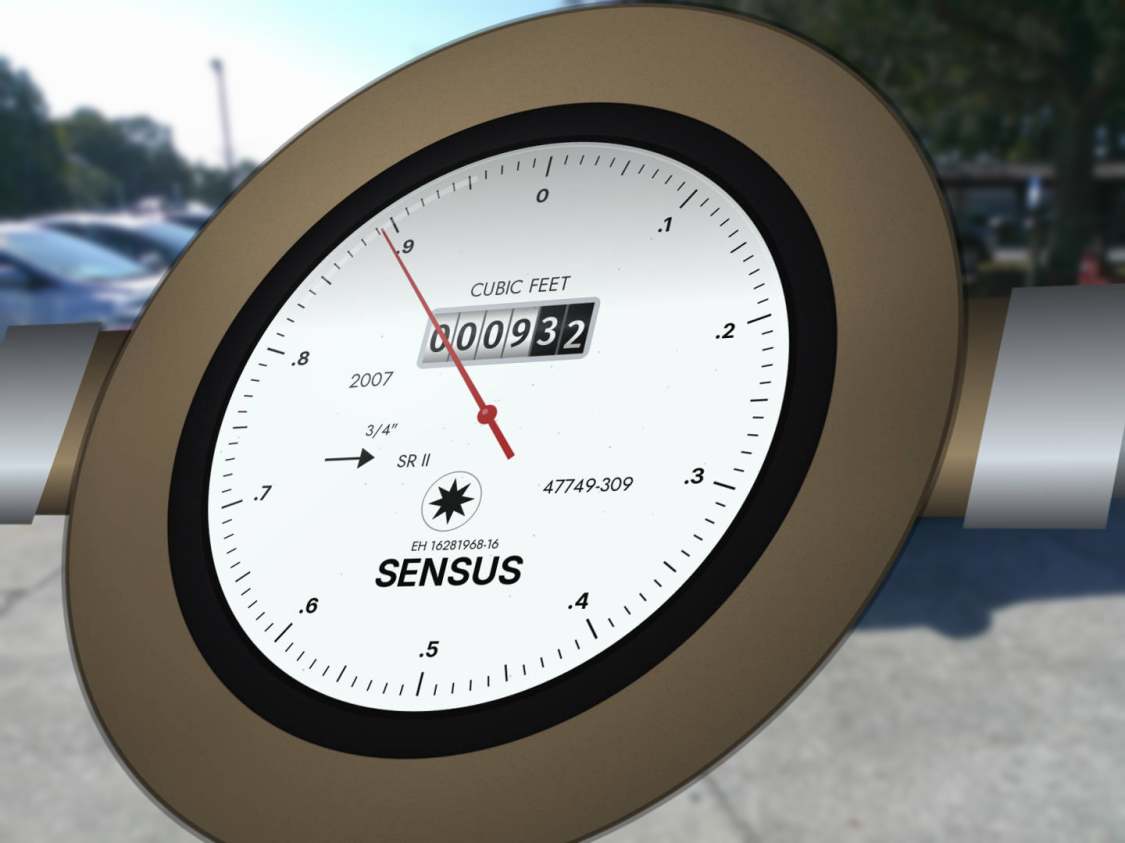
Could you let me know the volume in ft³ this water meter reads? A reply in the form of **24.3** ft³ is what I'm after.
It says **931.89** ft³
